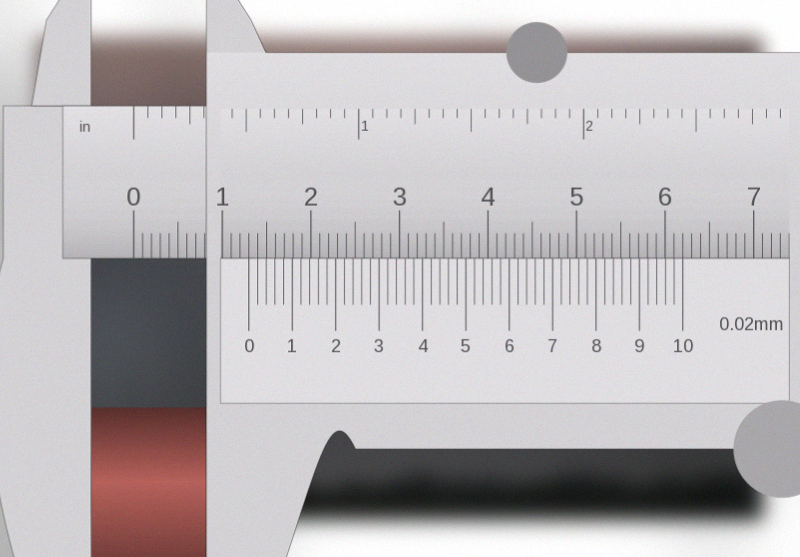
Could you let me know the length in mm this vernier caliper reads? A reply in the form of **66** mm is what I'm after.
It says **13.0** mm
